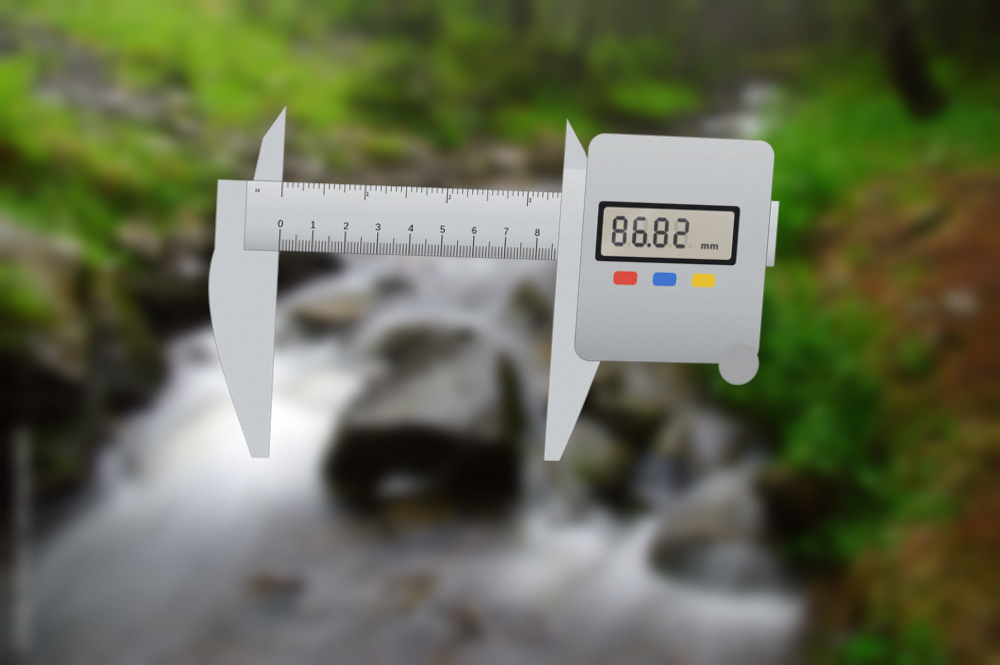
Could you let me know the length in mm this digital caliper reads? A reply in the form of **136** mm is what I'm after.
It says **86.82** mm
